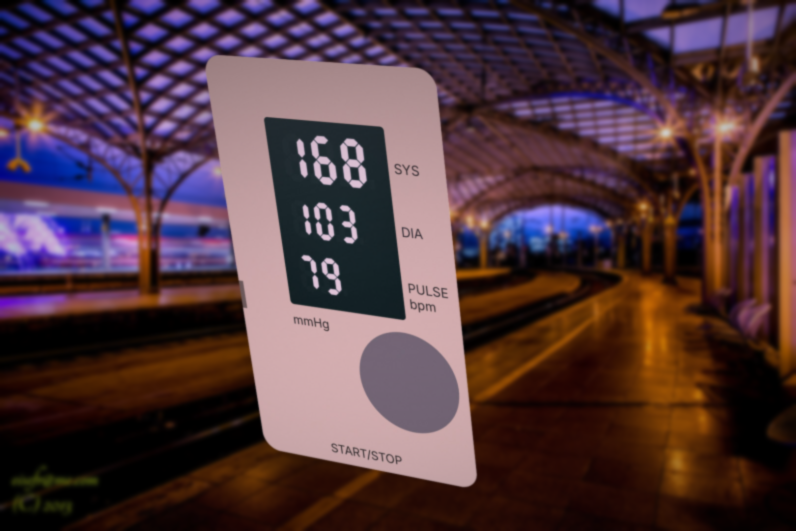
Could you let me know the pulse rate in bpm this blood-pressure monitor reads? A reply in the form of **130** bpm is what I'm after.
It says **79** bpm
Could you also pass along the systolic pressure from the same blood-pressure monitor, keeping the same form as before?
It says **168** mmHg
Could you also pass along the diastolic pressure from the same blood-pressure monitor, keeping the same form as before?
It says **103** mmHg
